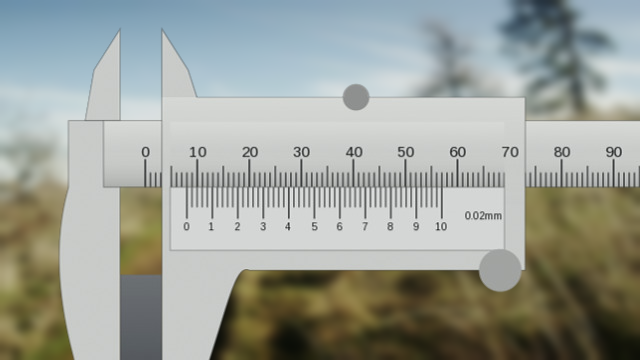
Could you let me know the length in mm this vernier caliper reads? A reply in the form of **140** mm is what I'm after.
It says **8.0** mm
